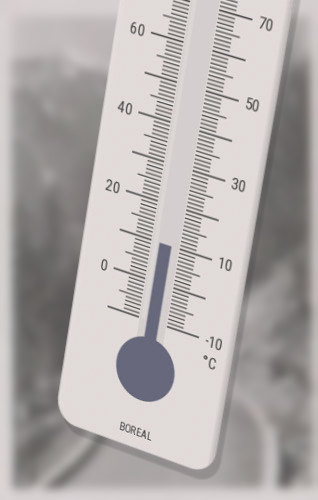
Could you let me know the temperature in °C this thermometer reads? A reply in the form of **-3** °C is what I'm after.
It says **10** °C
